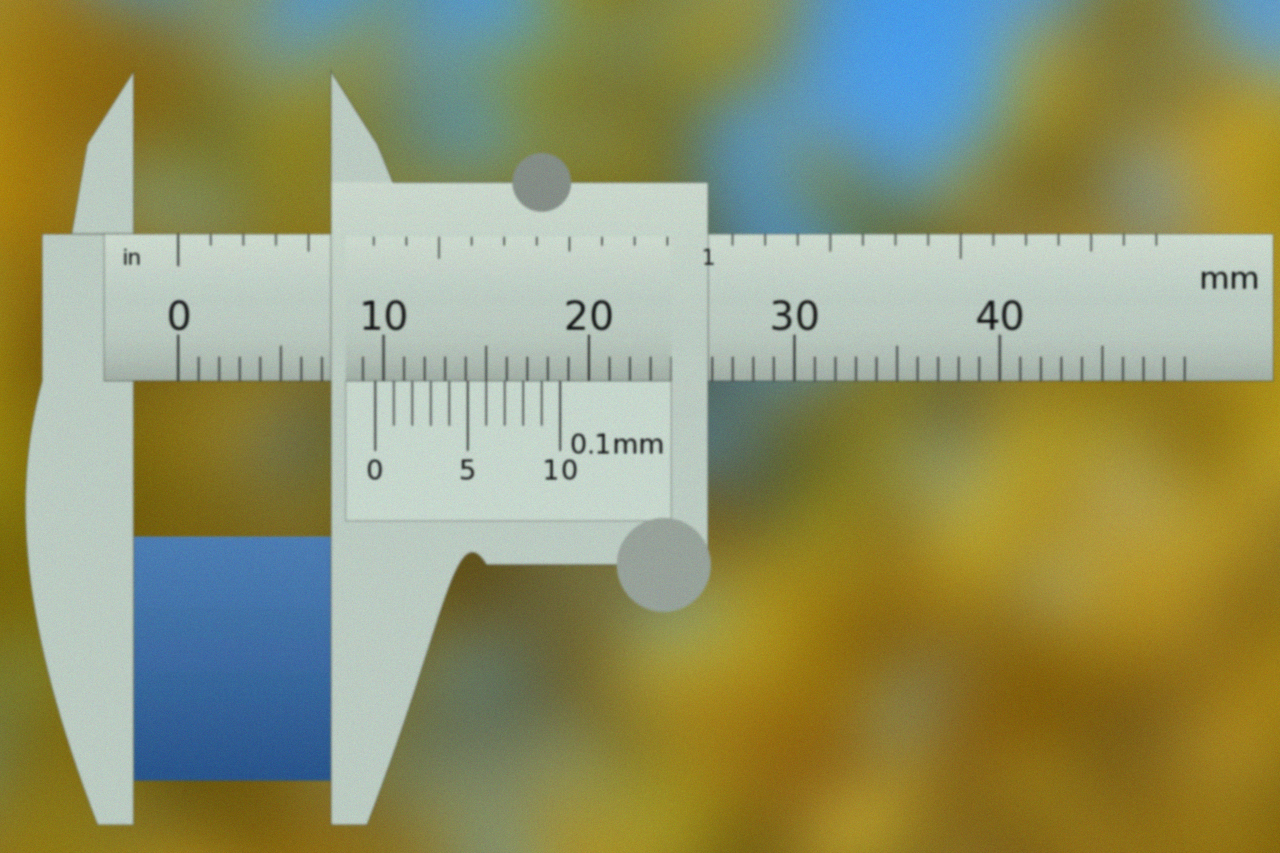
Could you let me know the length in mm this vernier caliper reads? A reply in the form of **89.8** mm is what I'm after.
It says **9.6** mm
